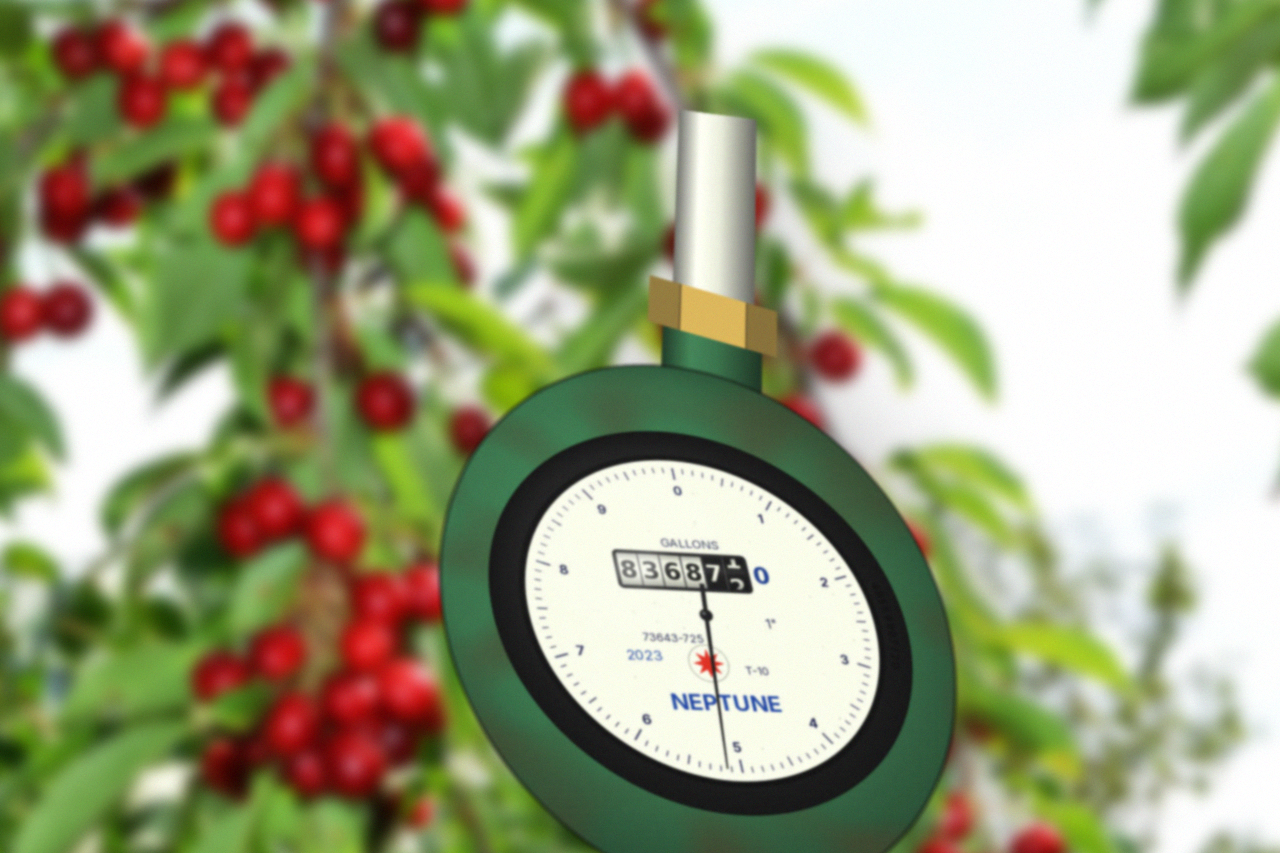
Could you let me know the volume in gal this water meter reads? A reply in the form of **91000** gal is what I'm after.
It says **8368715.1** gal
